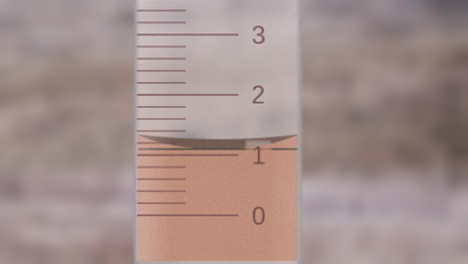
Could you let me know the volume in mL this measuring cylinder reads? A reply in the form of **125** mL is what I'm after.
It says **1.1** mL
